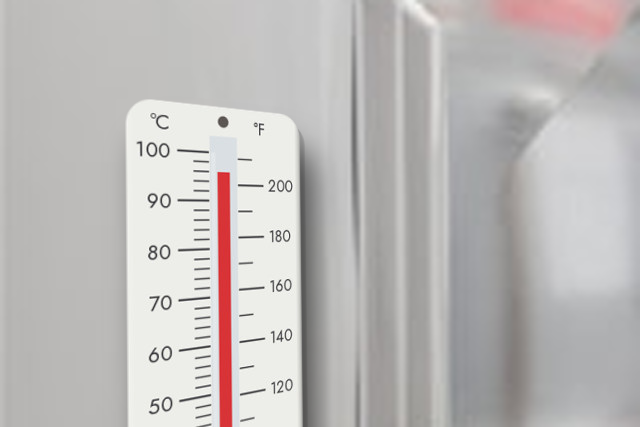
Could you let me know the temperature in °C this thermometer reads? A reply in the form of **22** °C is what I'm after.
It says **96** °C
